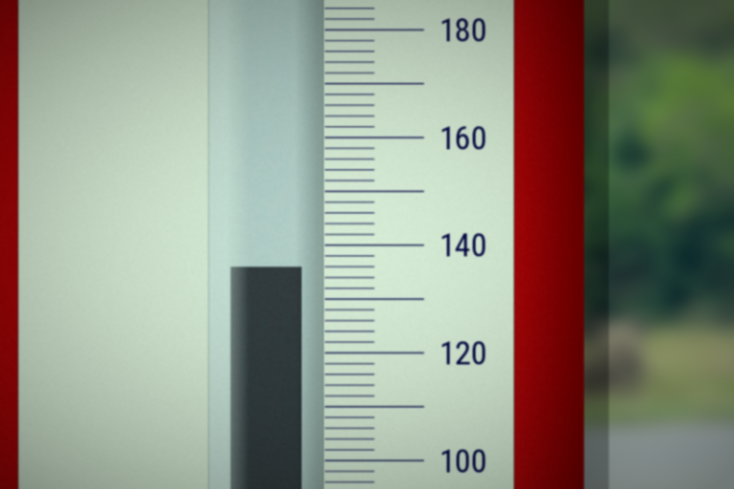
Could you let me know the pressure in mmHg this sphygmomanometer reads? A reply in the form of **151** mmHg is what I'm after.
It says **136** mmHg
